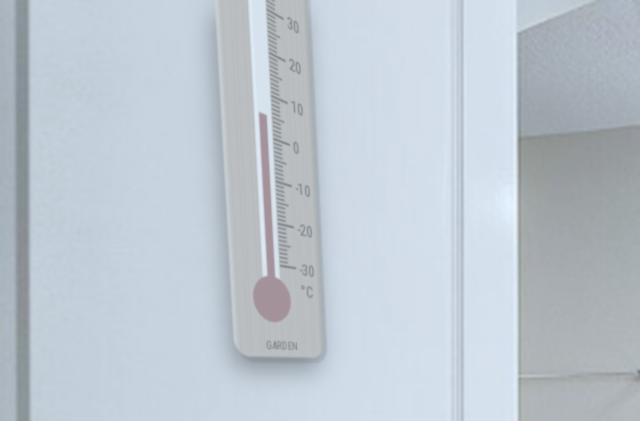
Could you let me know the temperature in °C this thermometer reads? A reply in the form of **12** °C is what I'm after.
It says **5** °C
